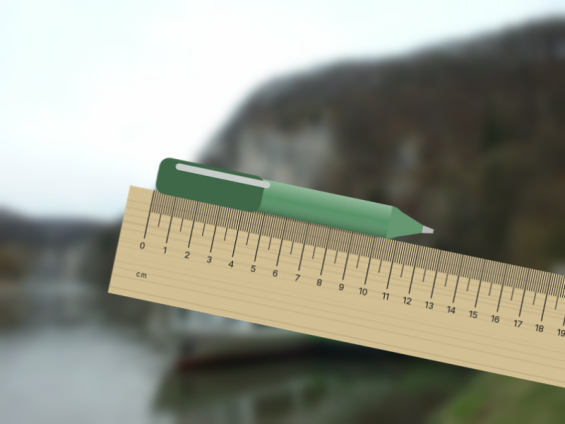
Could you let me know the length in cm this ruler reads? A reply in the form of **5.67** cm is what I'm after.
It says **12.5** cm
